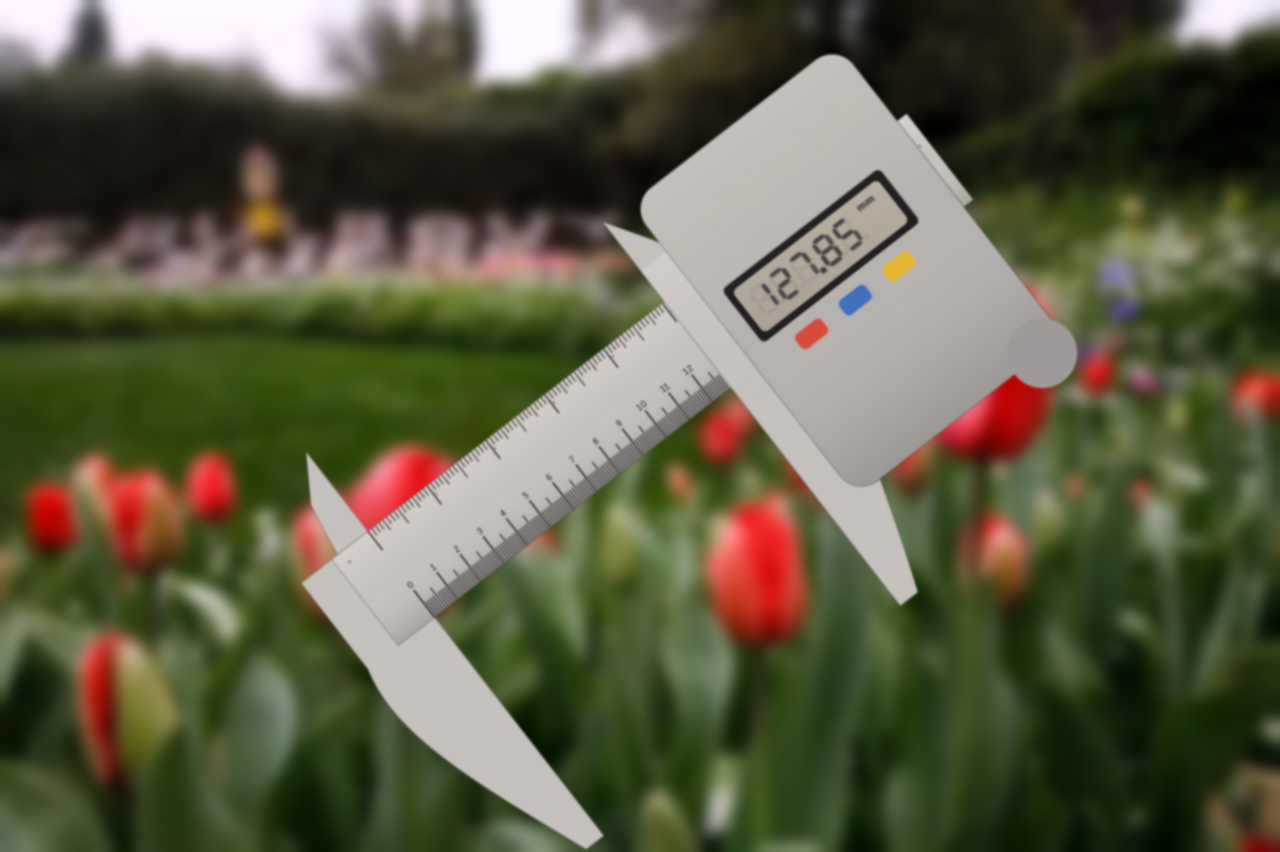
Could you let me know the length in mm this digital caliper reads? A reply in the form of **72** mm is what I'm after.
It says **127.85** mm
